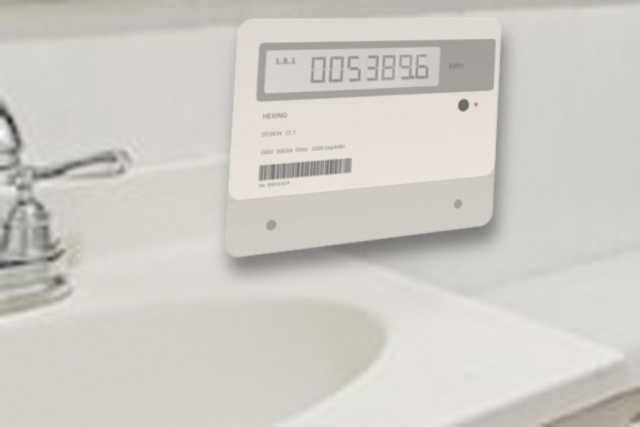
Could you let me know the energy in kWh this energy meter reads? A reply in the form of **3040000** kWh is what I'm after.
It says **5389.6** kWh
